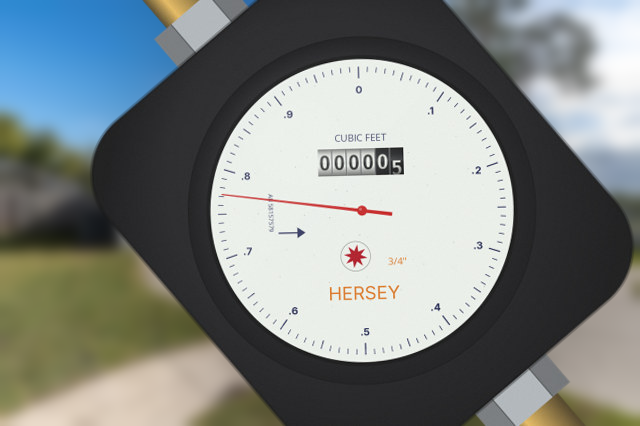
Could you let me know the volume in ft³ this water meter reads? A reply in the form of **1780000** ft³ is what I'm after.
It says **4.77** ft³
